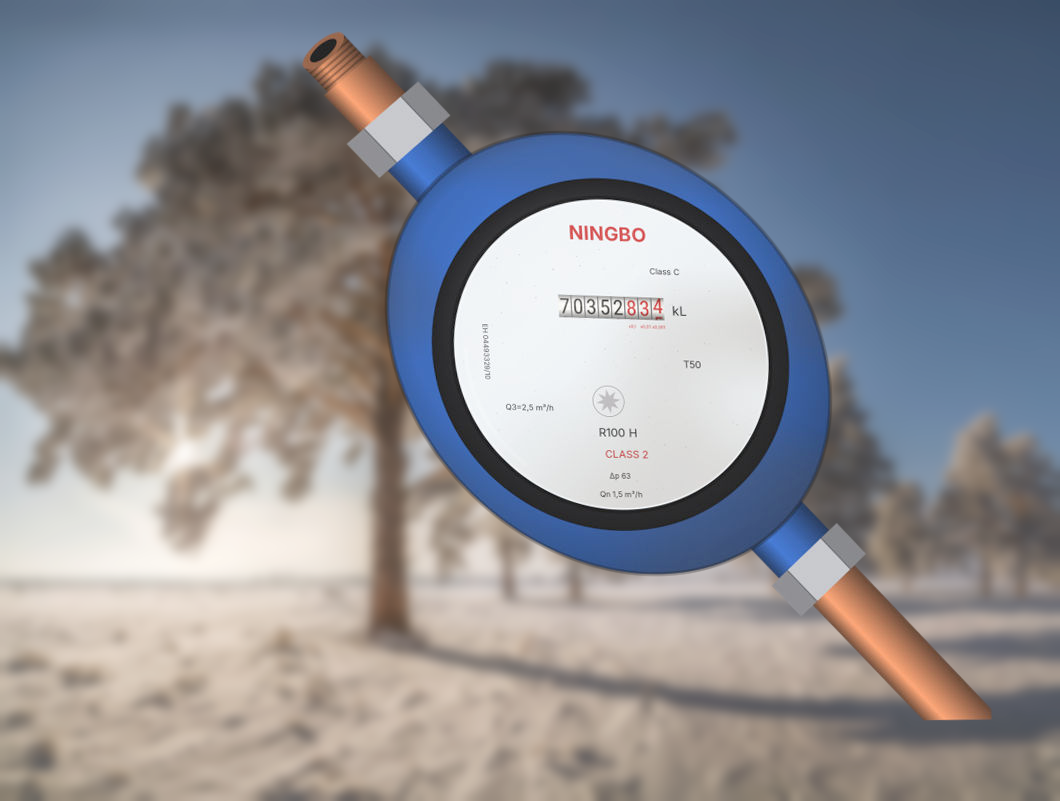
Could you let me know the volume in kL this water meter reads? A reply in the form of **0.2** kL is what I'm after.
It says **70352.834** kL
